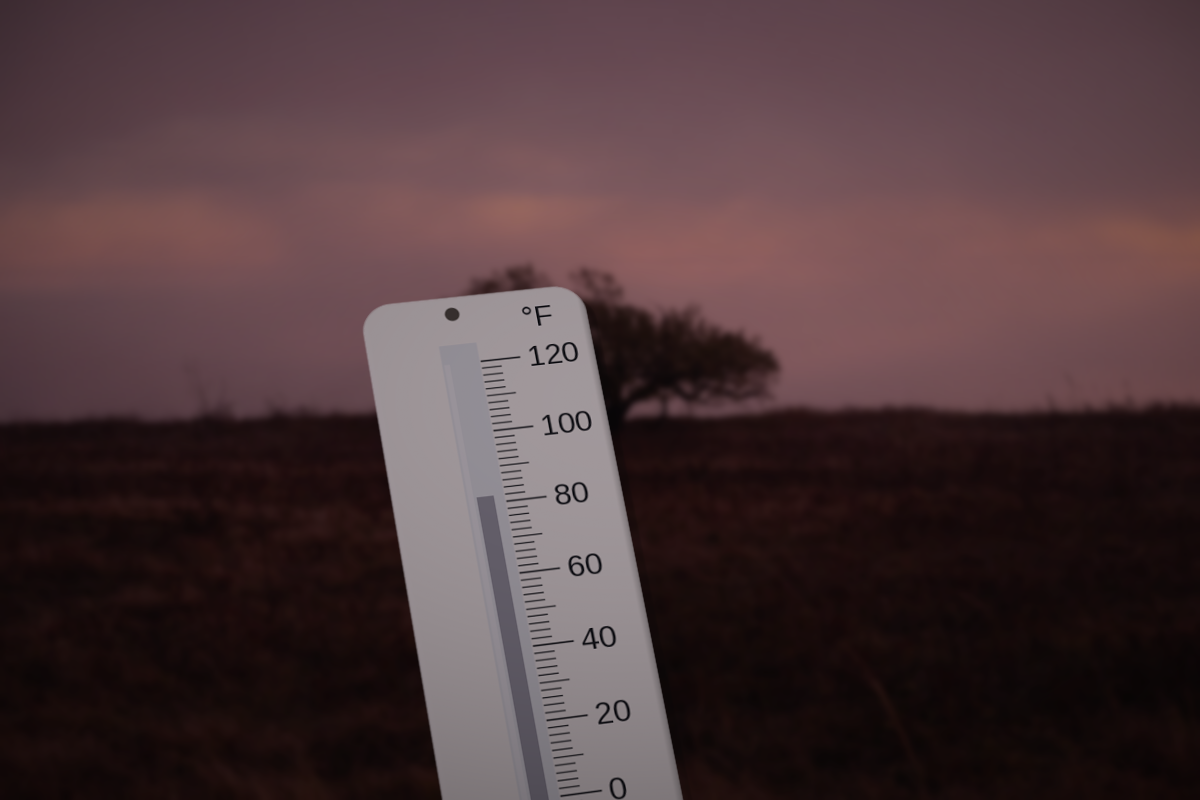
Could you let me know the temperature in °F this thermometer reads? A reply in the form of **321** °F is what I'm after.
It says **82** °F
